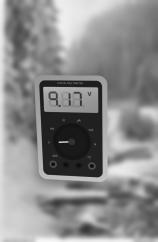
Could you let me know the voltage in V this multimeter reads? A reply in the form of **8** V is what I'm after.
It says **9.17** V
